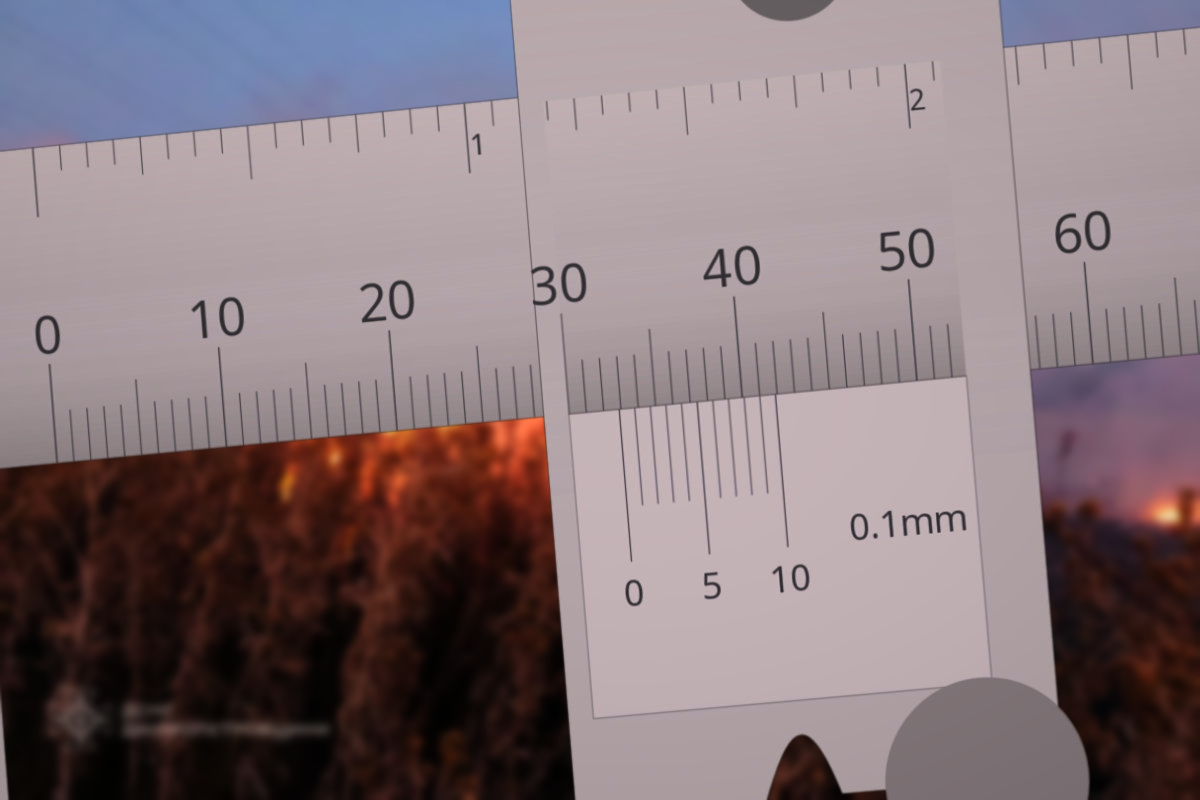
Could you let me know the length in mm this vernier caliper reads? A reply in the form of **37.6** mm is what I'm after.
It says **32.9** mm
